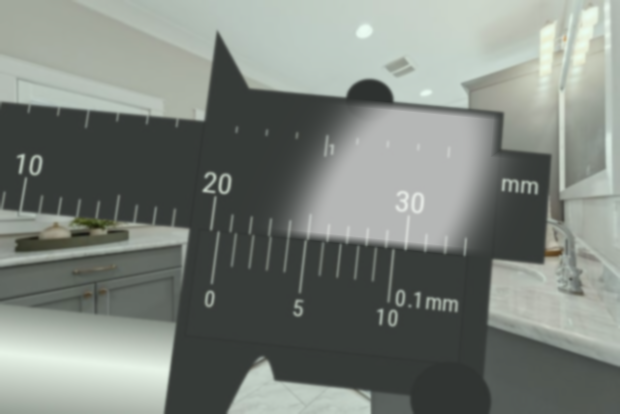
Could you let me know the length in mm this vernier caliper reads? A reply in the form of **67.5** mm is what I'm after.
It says **20.4** mm
